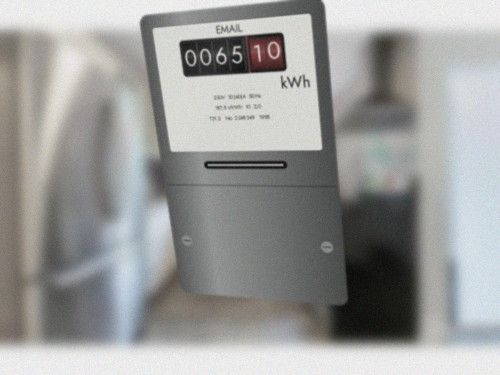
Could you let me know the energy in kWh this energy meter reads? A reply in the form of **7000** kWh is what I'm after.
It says **65.10** kWh
